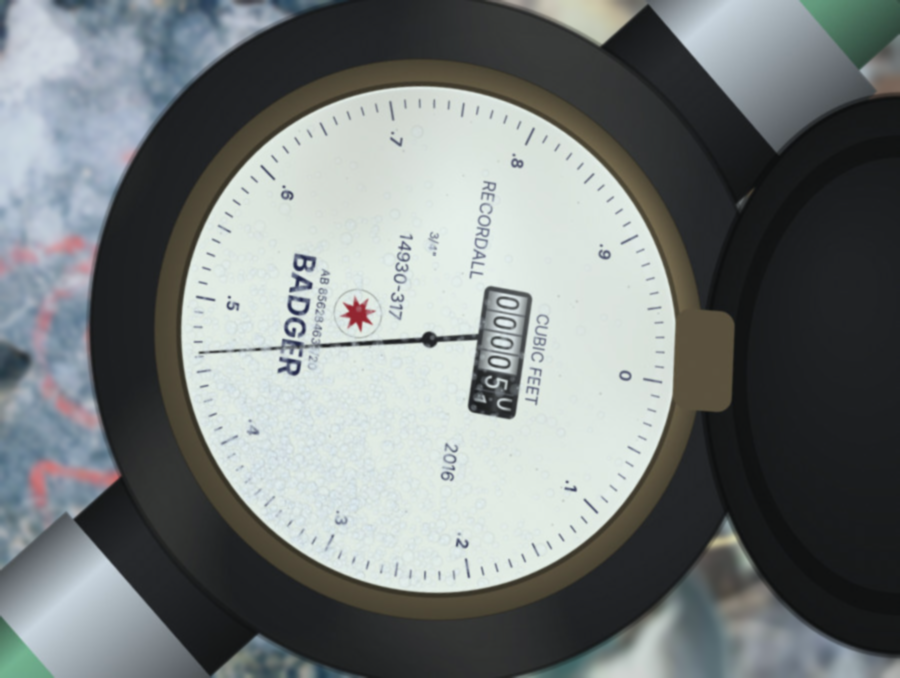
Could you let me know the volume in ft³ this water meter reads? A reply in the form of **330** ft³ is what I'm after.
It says **50.46** ft³
